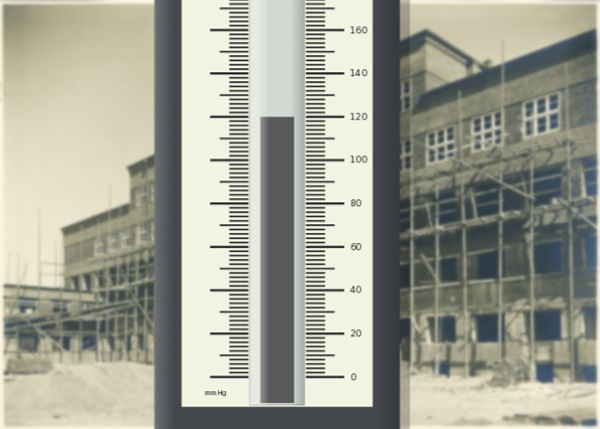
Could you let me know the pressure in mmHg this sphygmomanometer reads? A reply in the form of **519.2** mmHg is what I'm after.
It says **120** mmHg
